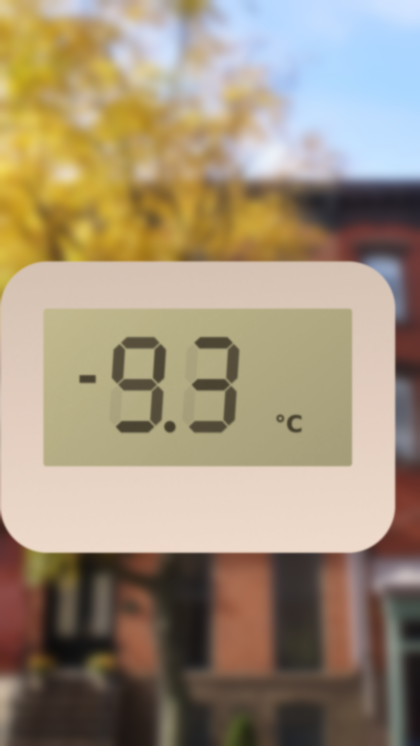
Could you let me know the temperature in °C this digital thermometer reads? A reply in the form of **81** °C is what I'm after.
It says **-9.3** °C
